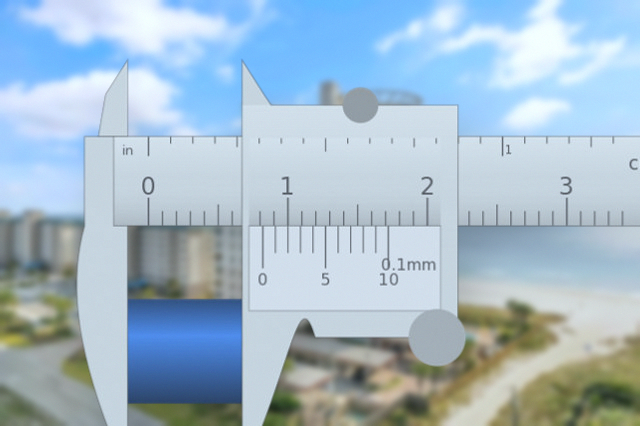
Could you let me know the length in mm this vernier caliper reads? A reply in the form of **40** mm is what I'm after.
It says **8.2** mm
